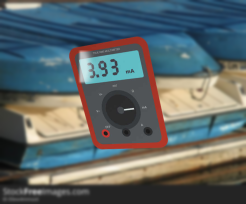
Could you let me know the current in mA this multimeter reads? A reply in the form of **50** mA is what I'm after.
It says **3.93** mA
